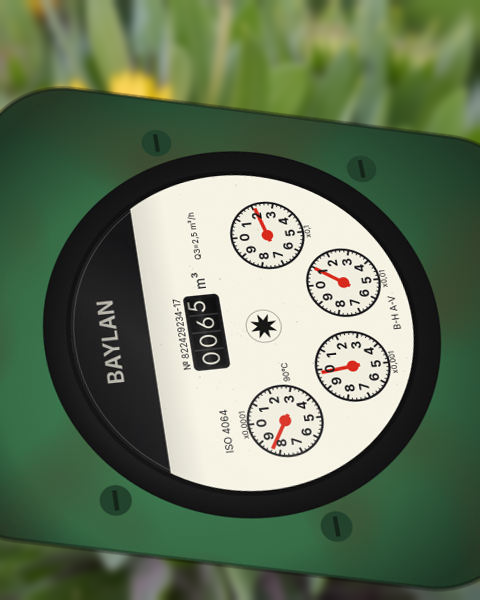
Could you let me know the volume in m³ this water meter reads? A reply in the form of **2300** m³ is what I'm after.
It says **65.2098** m³
